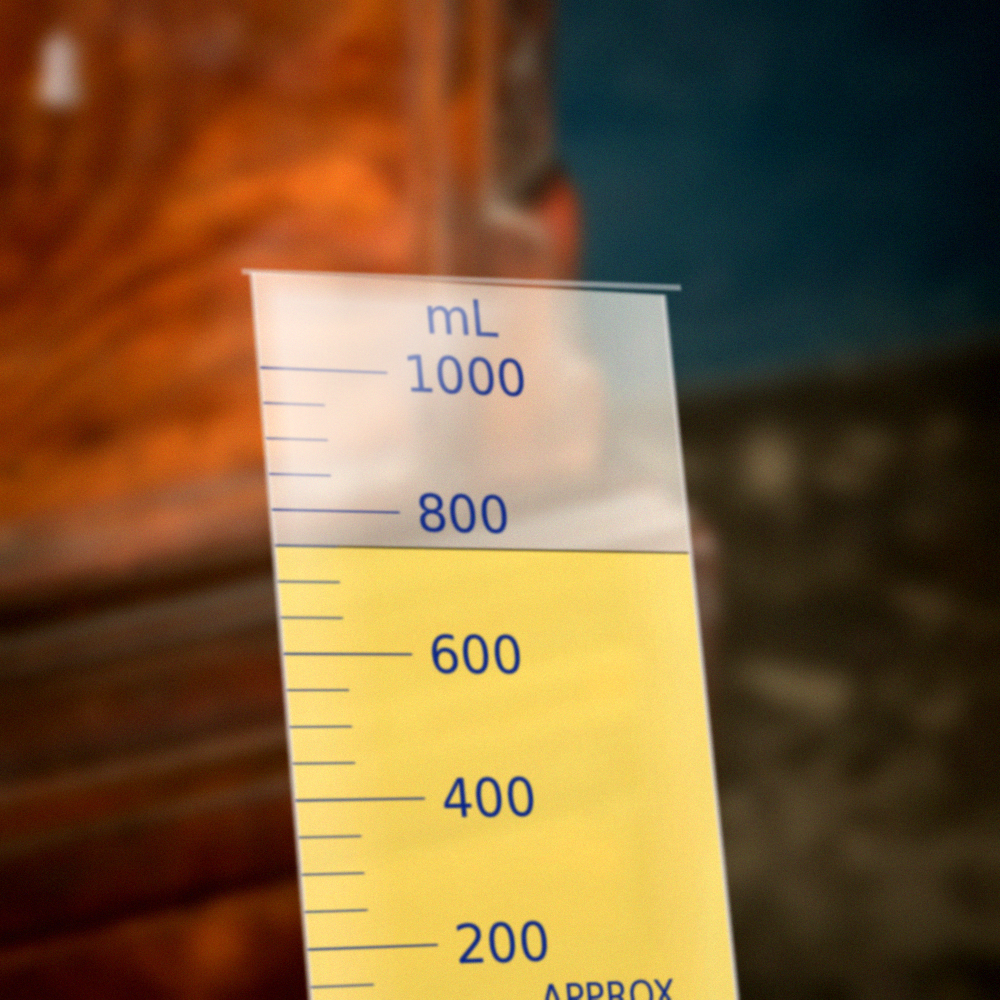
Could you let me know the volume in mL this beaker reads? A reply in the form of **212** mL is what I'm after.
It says **750** mL
